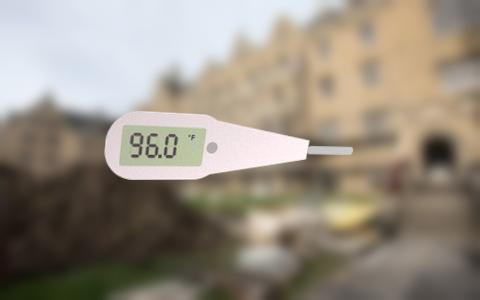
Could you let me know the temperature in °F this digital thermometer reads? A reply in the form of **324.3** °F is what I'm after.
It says **96.0** °F
